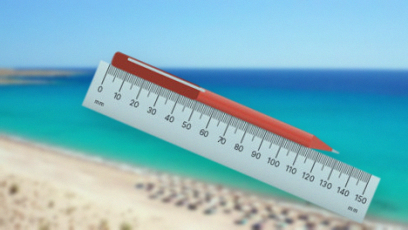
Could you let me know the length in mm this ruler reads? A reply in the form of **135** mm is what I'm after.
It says **130** mm
